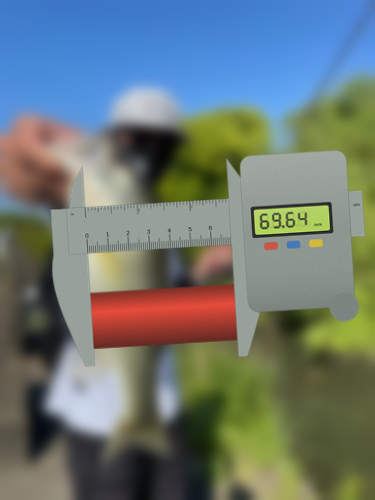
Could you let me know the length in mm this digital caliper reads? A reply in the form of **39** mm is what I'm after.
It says **69.64** mm
